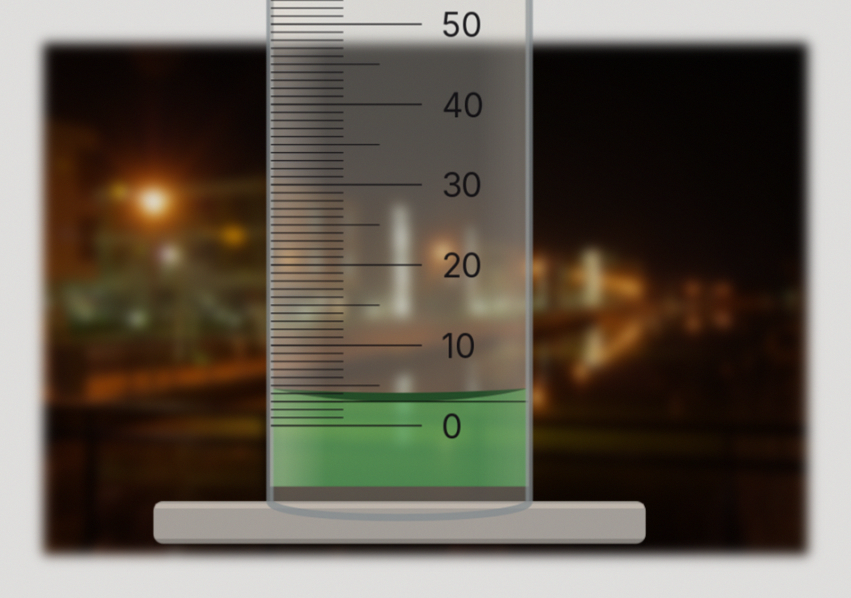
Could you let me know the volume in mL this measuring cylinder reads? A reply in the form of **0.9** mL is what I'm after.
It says **3** mL
